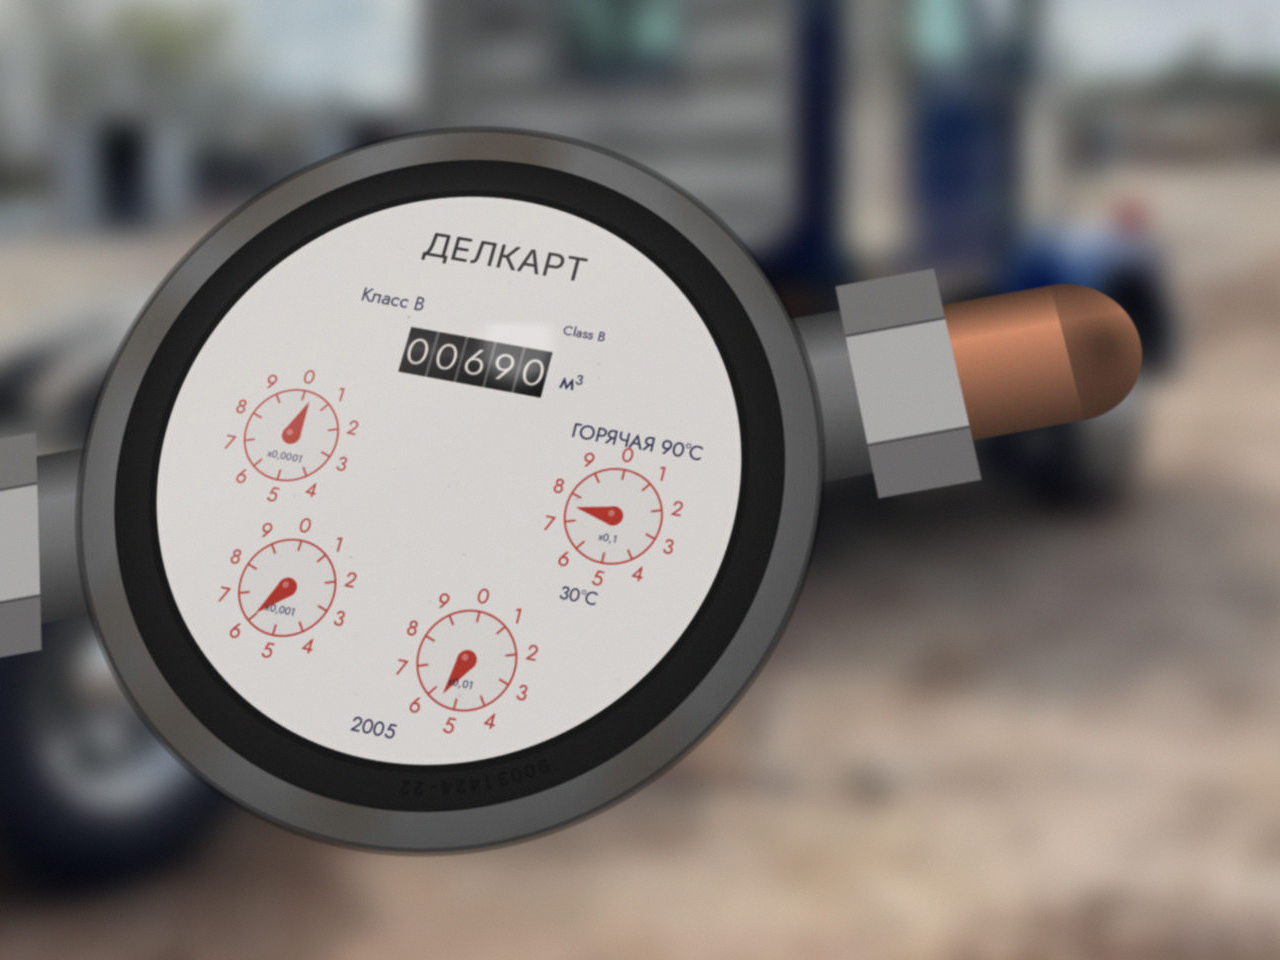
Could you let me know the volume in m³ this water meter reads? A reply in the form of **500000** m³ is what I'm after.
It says **690.7560** m³
